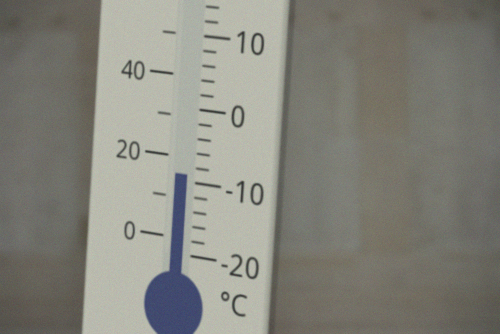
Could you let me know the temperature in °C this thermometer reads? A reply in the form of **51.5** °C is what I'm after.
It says **-9** °C
